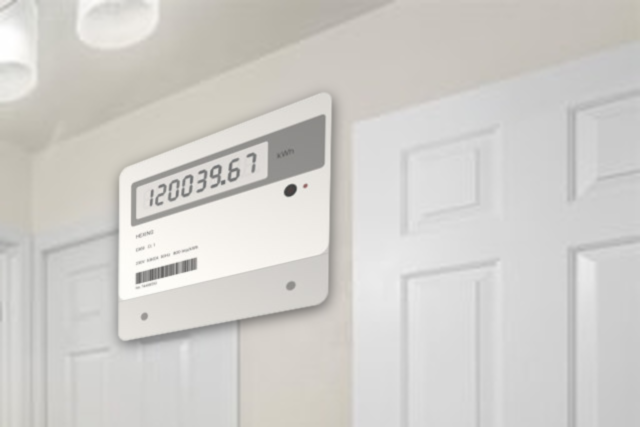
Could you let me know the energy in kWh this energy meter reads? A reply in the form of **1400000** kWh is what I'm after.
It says **120039.67** kWh
